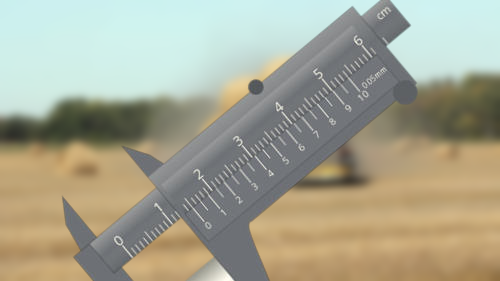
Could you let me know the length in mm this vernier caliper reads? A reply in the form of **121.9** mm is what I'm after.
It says **15.0** mm
